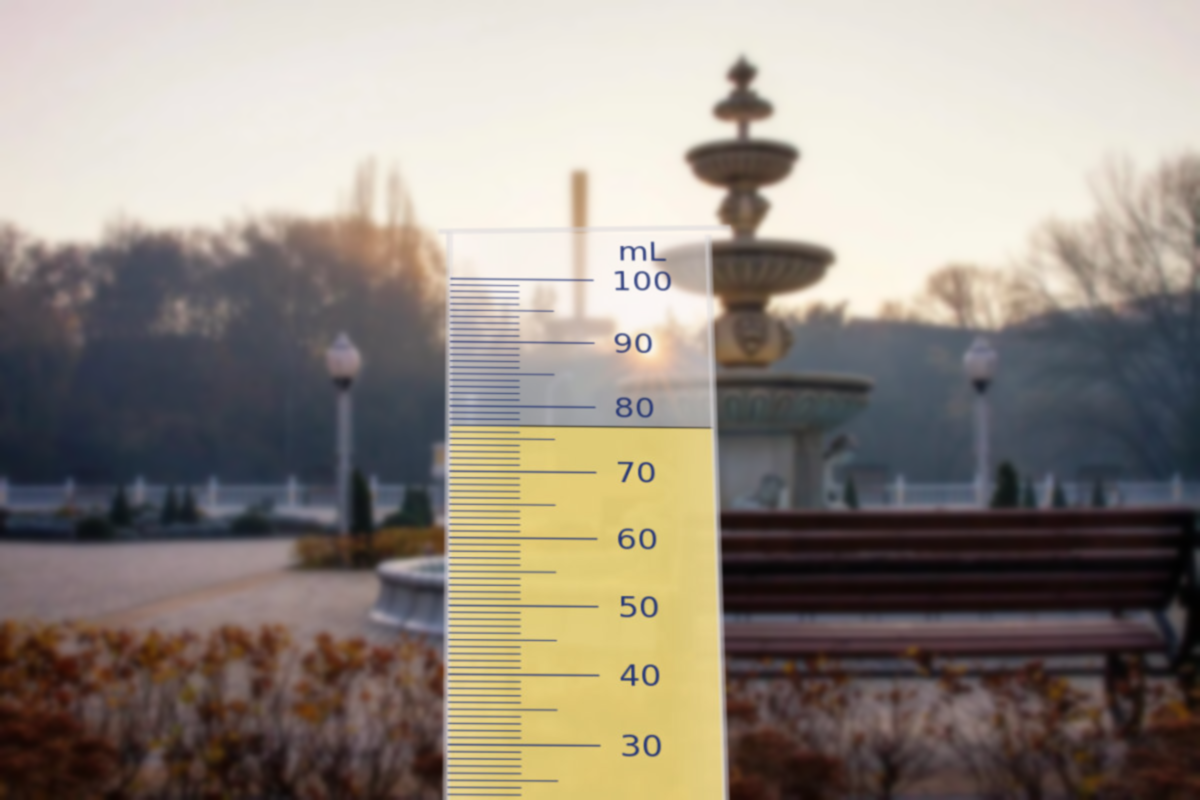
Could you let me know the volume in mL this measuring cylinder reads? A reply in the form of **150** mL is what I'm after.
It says **77** mL
